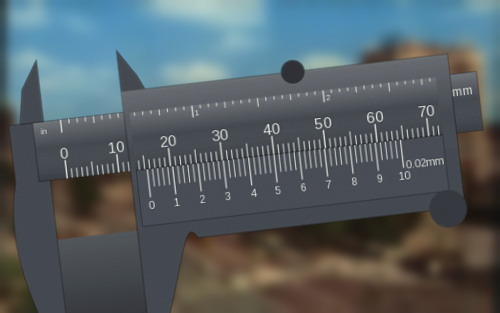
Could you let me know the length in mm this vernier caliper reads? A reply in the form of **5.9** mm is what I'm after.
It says **15.5** mm
